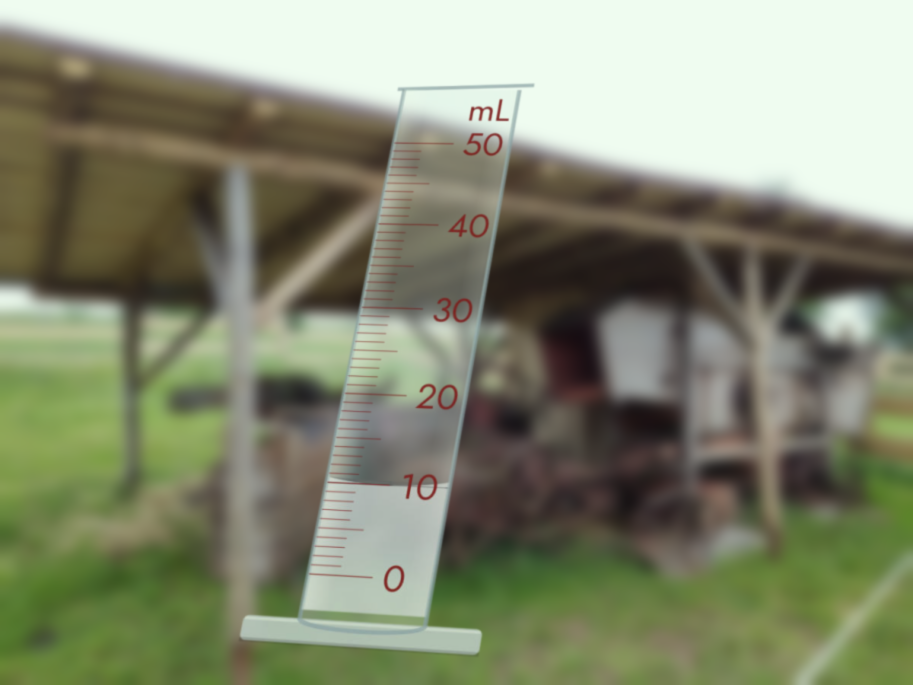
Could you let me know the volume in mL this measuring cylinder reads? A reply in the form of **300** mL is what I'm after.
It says **10** mL
